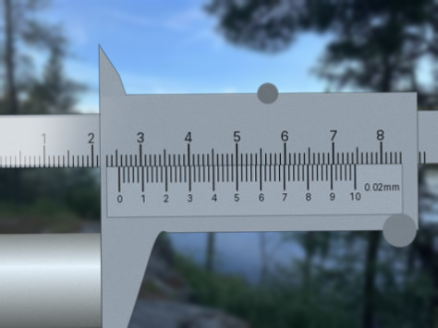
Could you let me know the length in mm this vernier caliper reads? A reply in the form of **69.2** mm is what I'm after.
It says **25.5** mm
